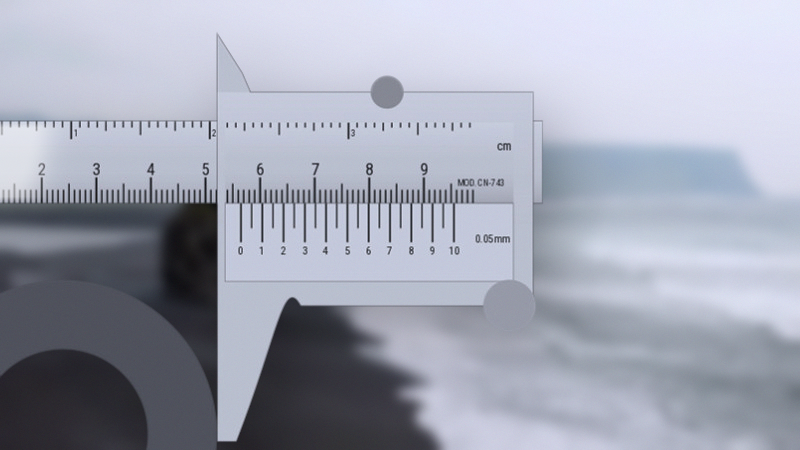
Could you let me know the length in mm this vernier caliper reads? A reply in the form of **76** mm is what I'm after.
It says **56.5** mm
